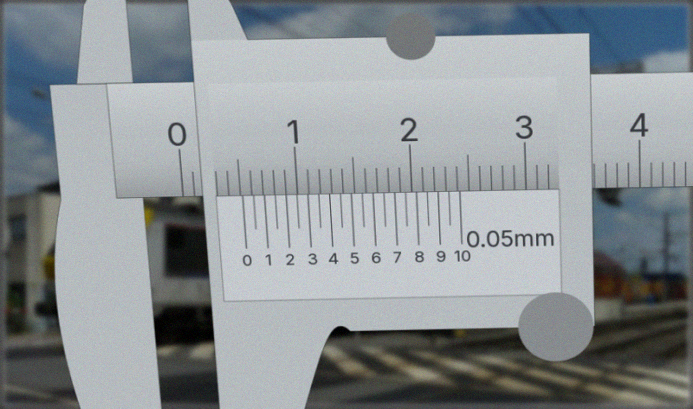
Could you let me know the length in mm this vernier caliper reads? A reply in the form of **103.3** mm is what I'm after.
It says **5.2** mm
